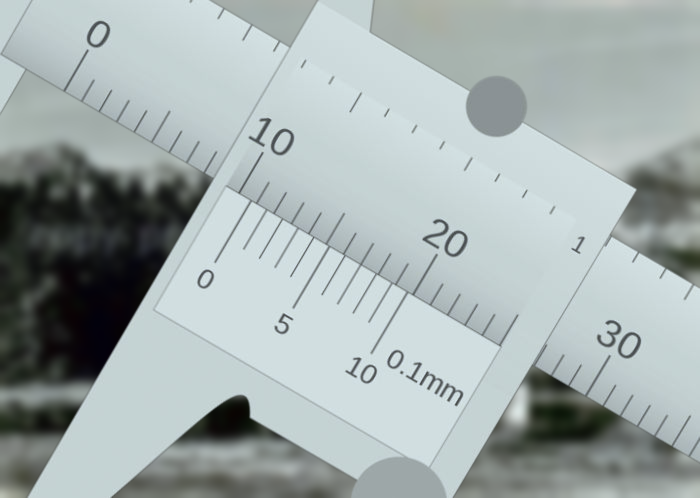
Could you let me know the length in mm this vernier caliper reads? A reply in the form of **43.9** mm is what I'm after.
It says **10.7** mm
